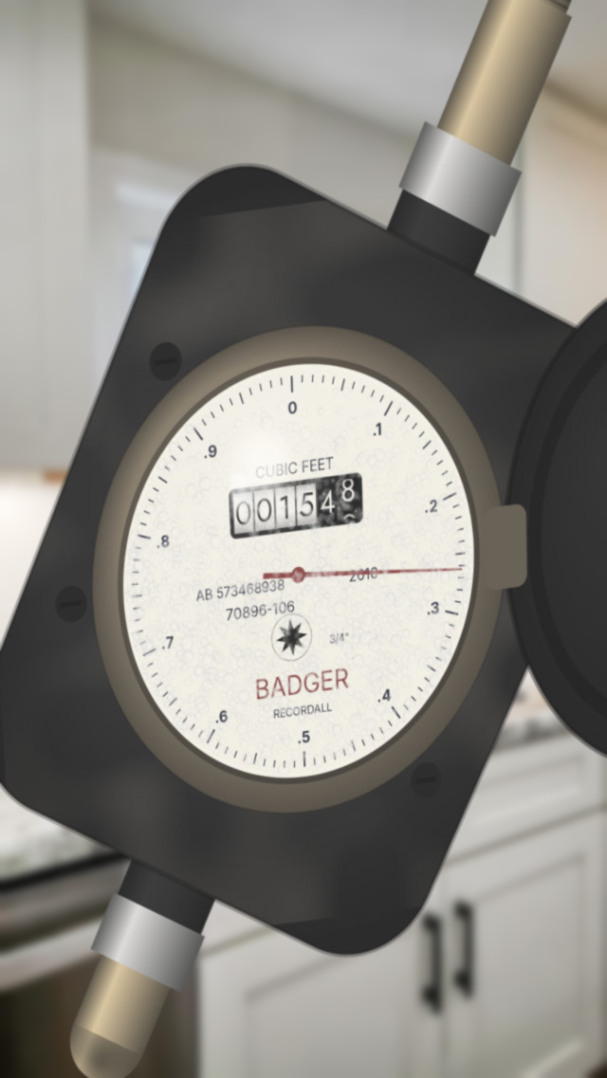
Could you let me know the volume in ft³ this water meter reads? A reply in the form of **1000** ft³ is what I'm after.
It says **1548.26** ft³
